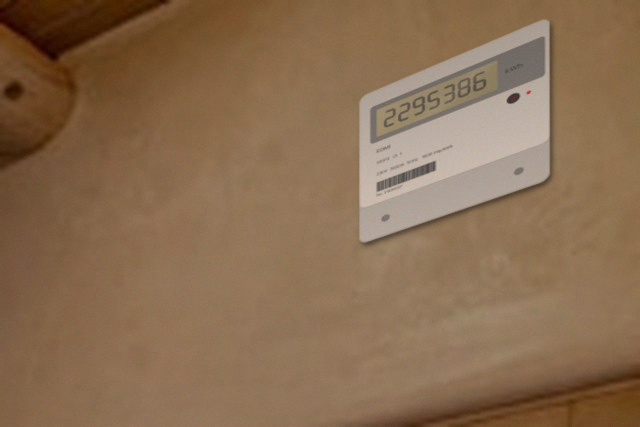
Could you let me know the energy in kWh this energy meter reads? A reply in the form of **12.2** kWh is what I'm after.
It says **2295386** kWh
